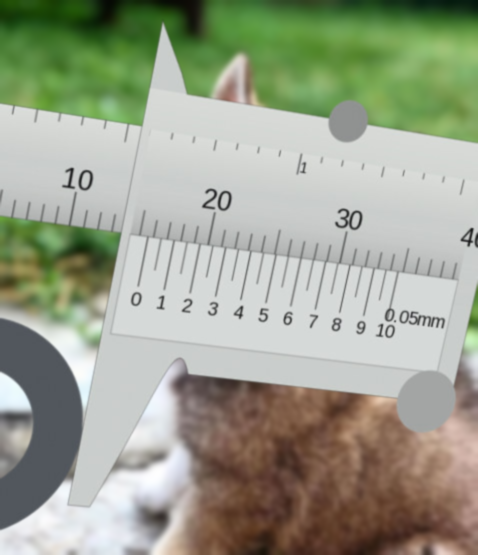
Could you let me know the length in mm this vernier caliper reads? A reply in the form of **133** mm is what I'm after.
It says **15.6** mm
